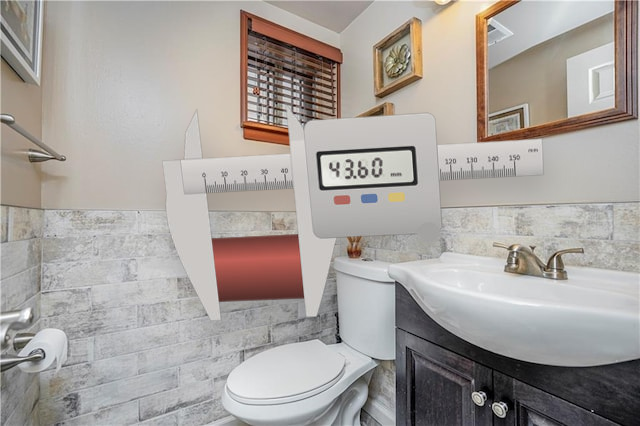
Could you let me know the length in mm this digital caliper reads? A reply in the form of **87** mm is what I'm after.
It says **43.60** mm
